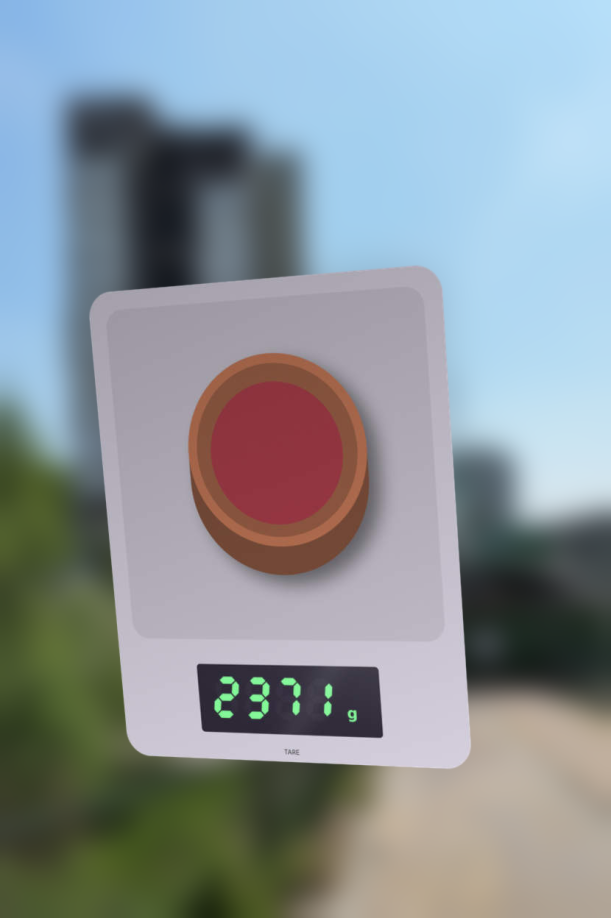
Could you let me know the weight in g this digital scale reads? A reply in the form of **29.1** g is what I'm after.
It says **2371** g
